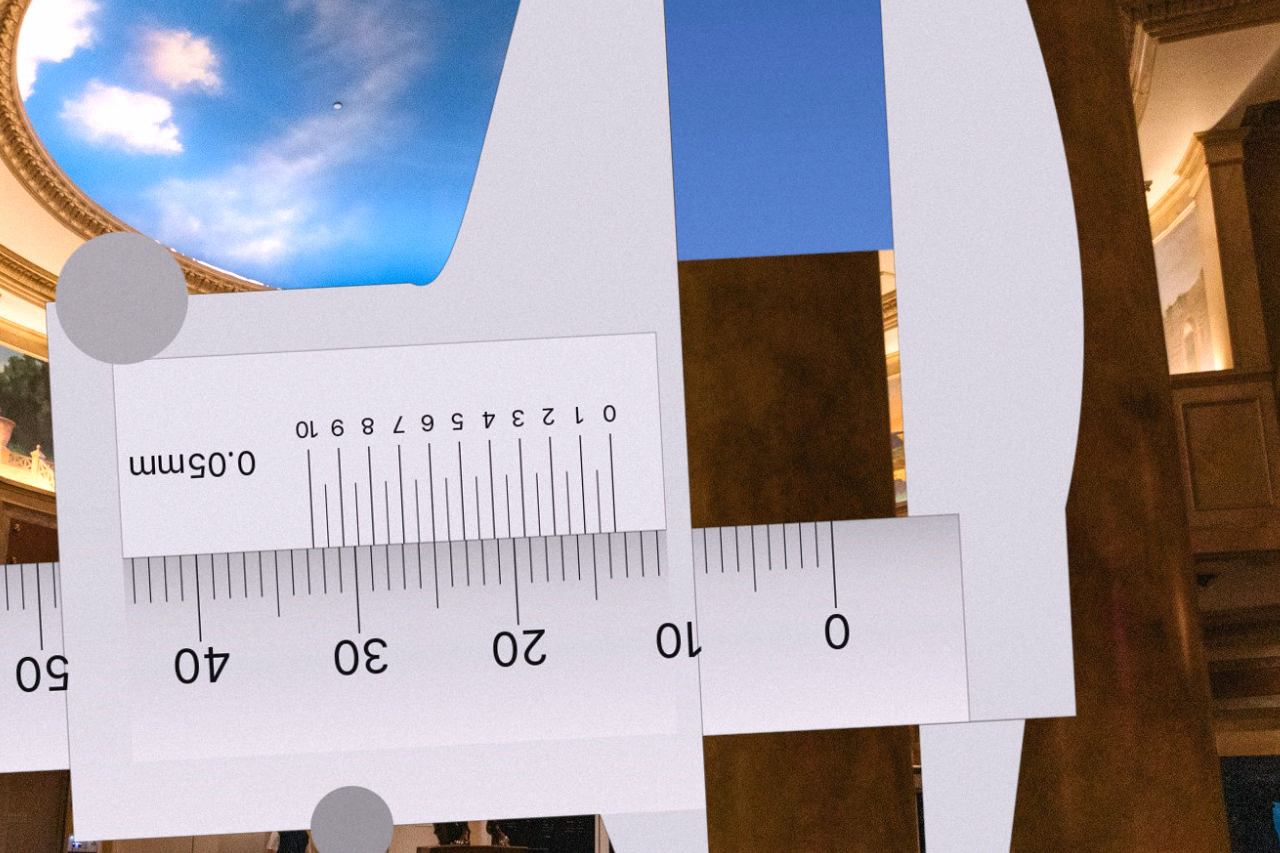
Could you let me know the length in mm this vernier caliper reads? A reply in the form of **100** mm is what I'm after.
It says **13.6** mm
